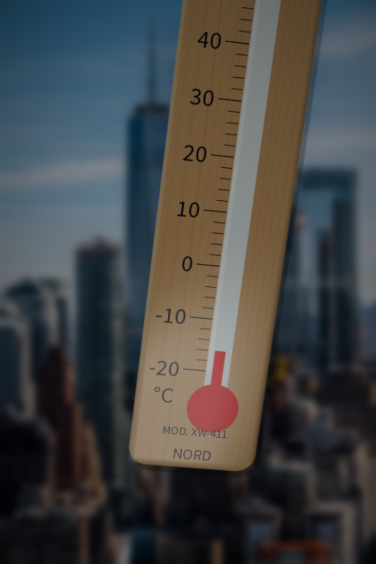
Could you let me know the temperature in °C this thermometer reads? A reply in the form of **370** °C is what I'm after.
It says **-16** °C
